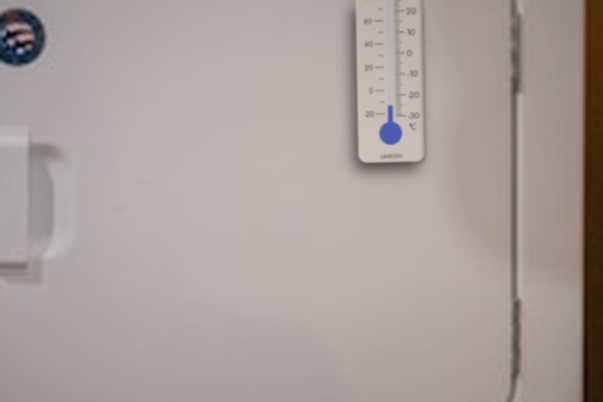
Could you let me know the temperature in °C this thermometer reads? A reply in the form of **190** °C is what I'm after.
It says **-25** °C
